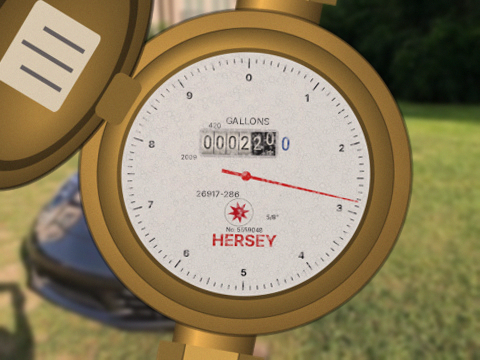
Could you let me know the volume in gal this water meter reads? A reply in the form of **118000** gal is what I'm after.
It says **2202.8** gal
